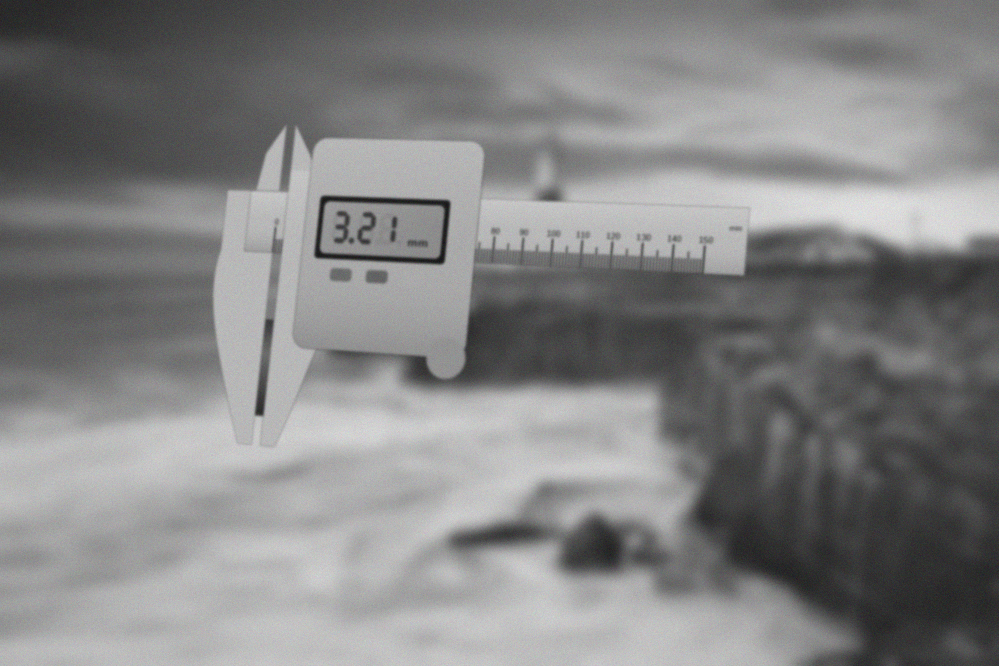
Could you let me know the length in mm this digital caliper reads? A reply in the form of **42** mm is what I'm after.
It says **3.21** mm
